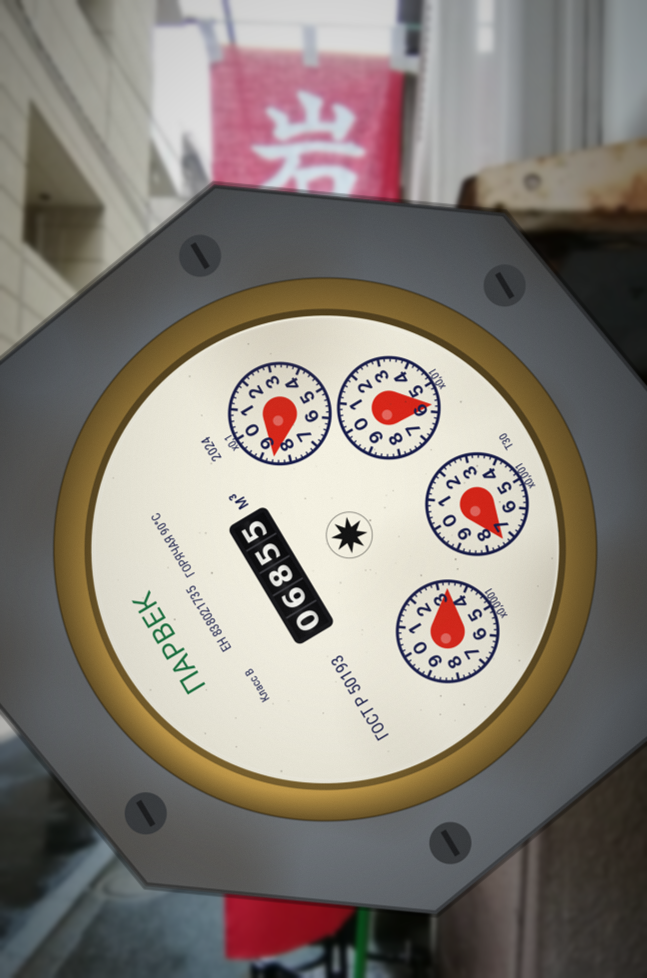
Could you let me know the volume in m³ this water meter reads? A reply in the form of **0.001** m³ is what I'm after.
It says **6855.8573** m³
